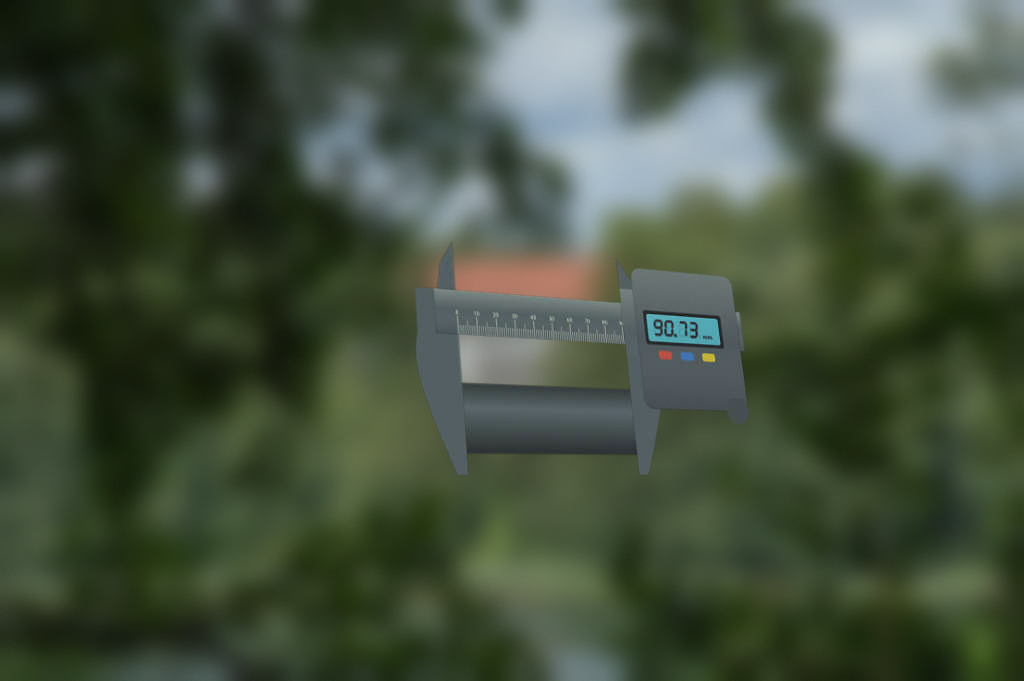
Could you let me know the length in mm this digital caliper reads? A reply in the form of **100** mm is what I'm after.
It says **90.73** mm
